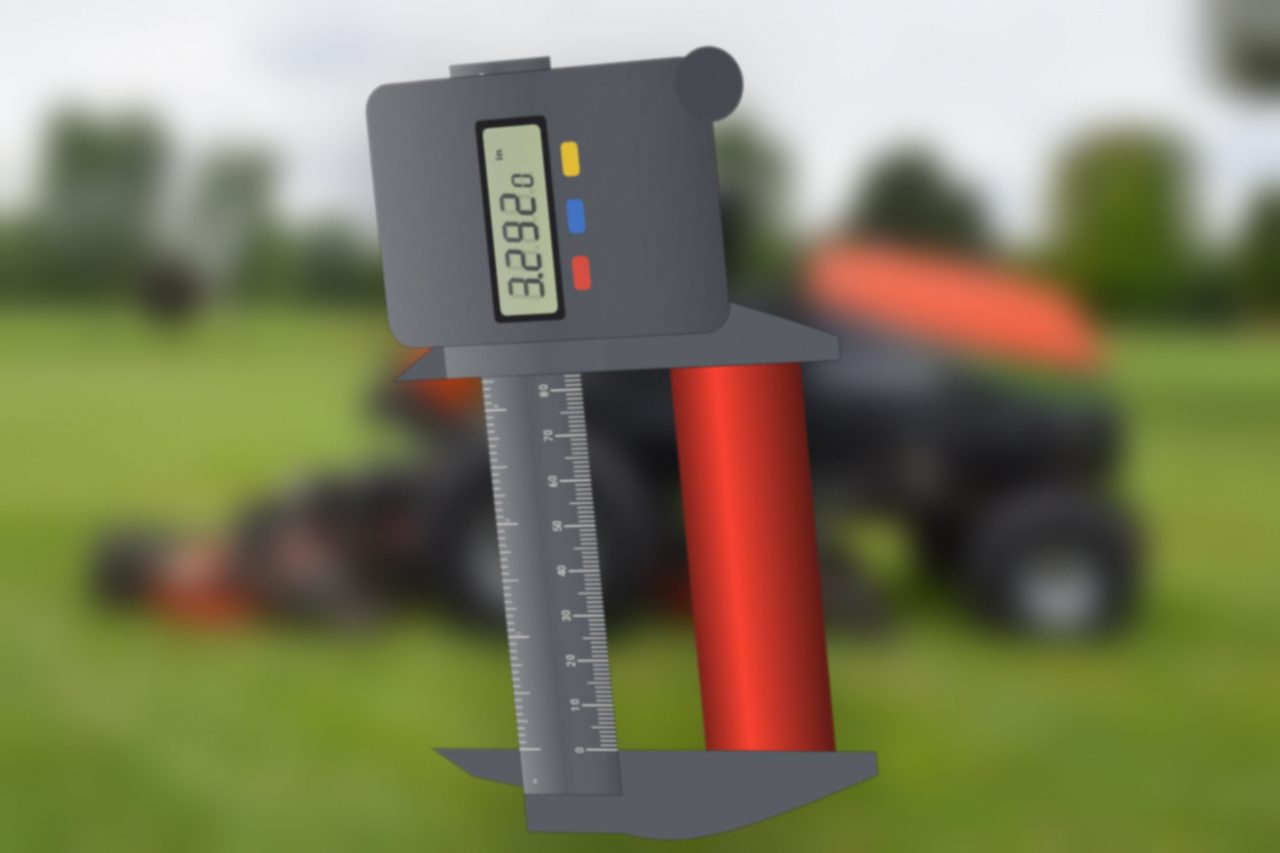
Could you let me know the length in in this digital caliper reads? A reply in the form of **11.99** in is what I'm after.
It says **3.2920** in
